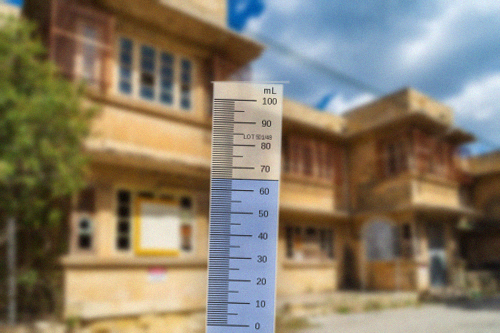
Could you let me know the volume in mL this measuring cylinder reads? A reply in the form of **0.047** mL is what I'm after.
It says **65** mL
